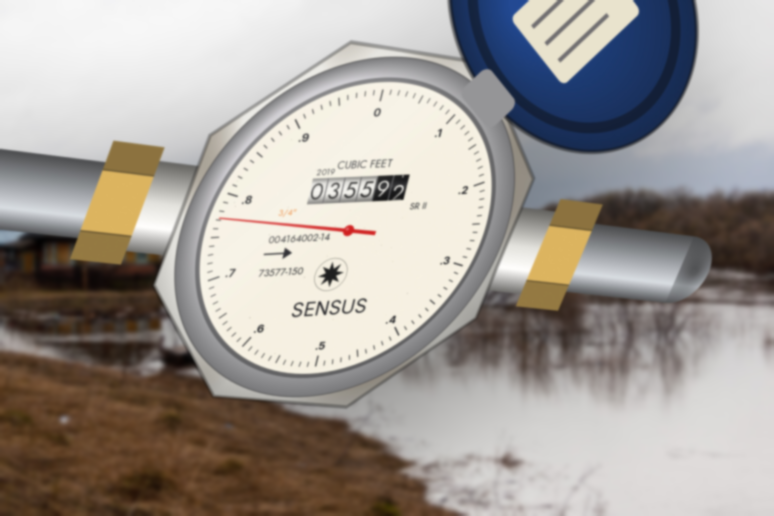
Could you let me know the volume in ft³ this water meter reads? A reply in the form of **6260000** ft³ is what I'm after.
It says **35591.77** ft³
